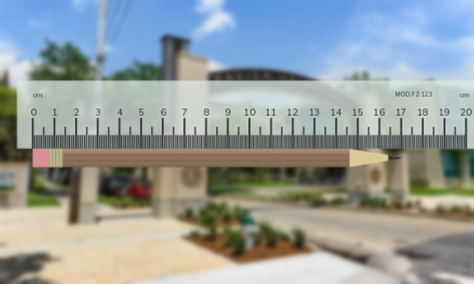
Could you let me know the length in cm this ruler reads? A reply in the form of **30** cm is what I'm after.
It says **17** cm
